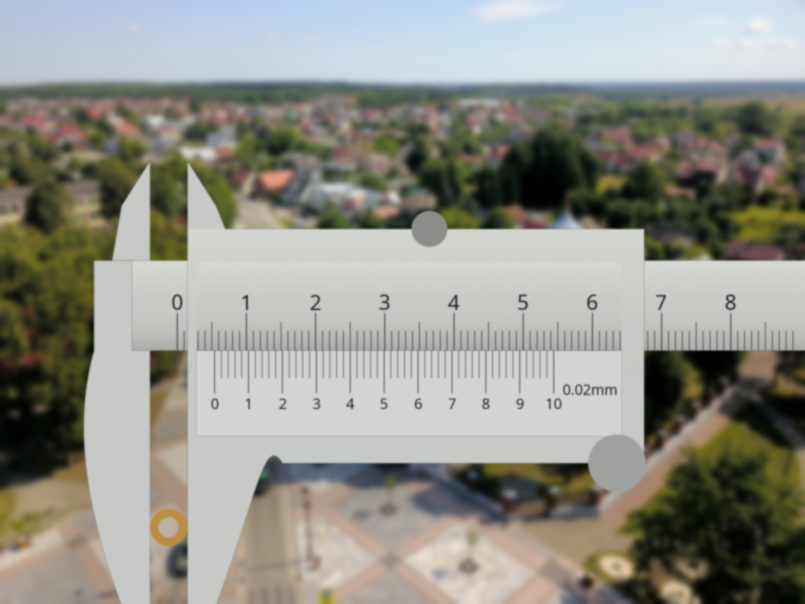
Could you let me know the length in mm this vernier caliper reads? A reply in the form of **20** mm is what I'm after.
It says **5.4** mm
